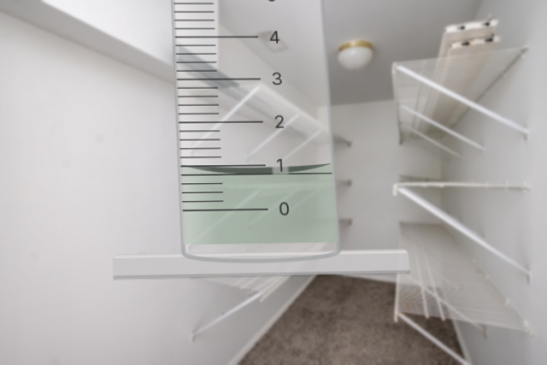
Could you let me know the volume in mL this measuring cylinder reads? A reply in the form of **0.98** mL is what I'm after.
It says **0.8** mL
